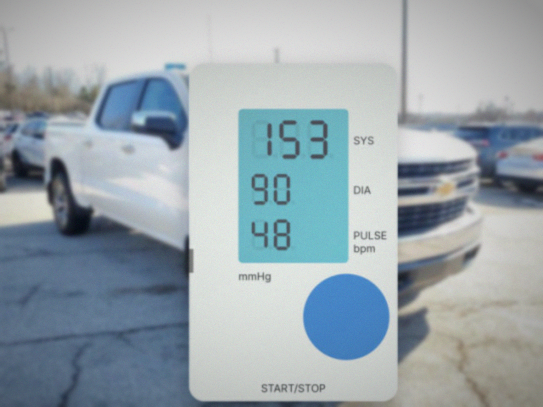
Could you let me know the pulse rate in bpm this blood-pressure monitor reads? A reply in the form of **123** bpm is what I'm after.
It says **48** bpm
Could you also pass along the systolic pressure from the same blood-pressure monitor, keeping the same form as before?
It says **153** mmHg
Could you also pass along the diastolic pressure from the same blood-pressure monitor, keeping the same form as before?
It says **90** mmHg
